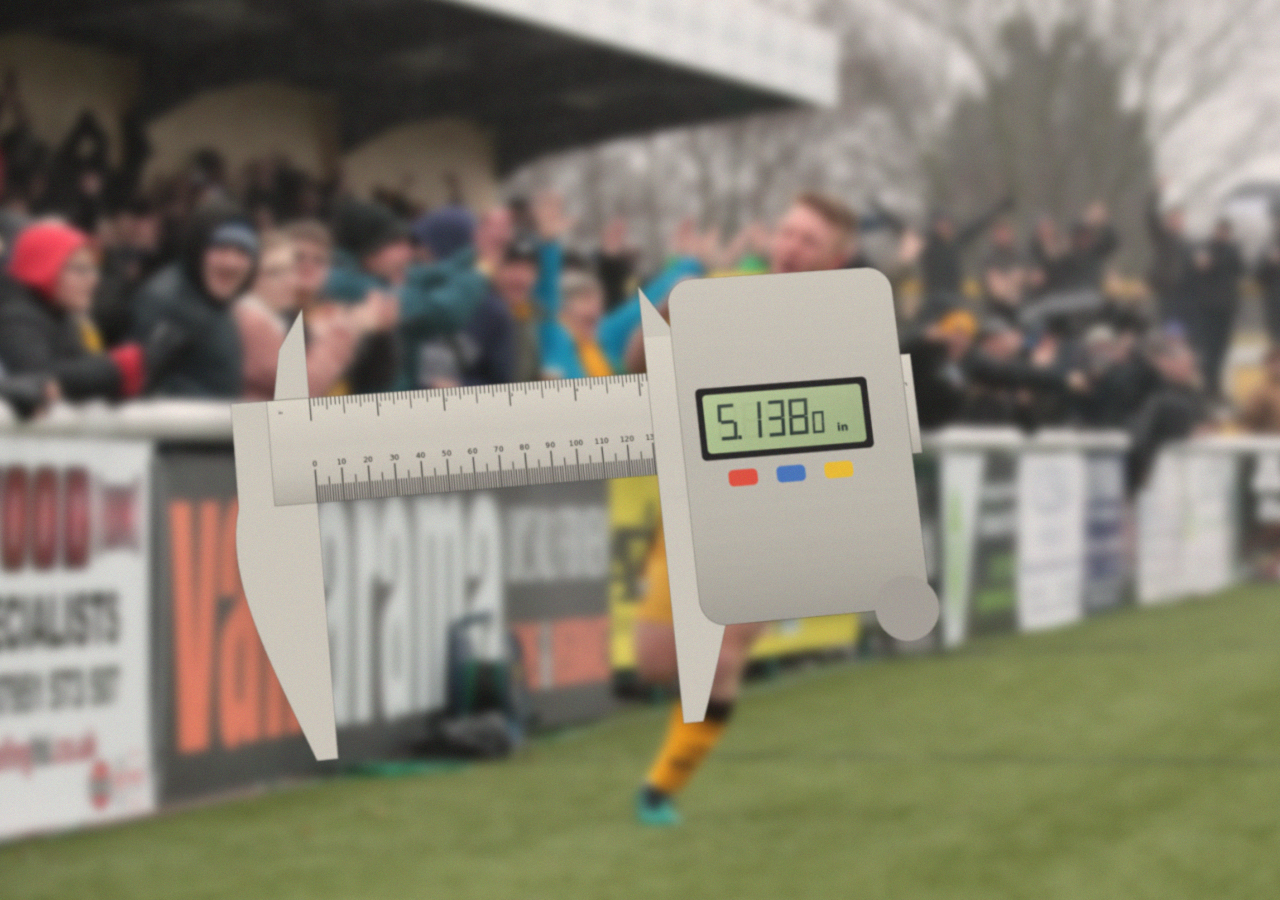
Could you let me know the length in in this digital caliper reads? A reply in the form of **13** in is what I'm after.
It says **5.1380** in
